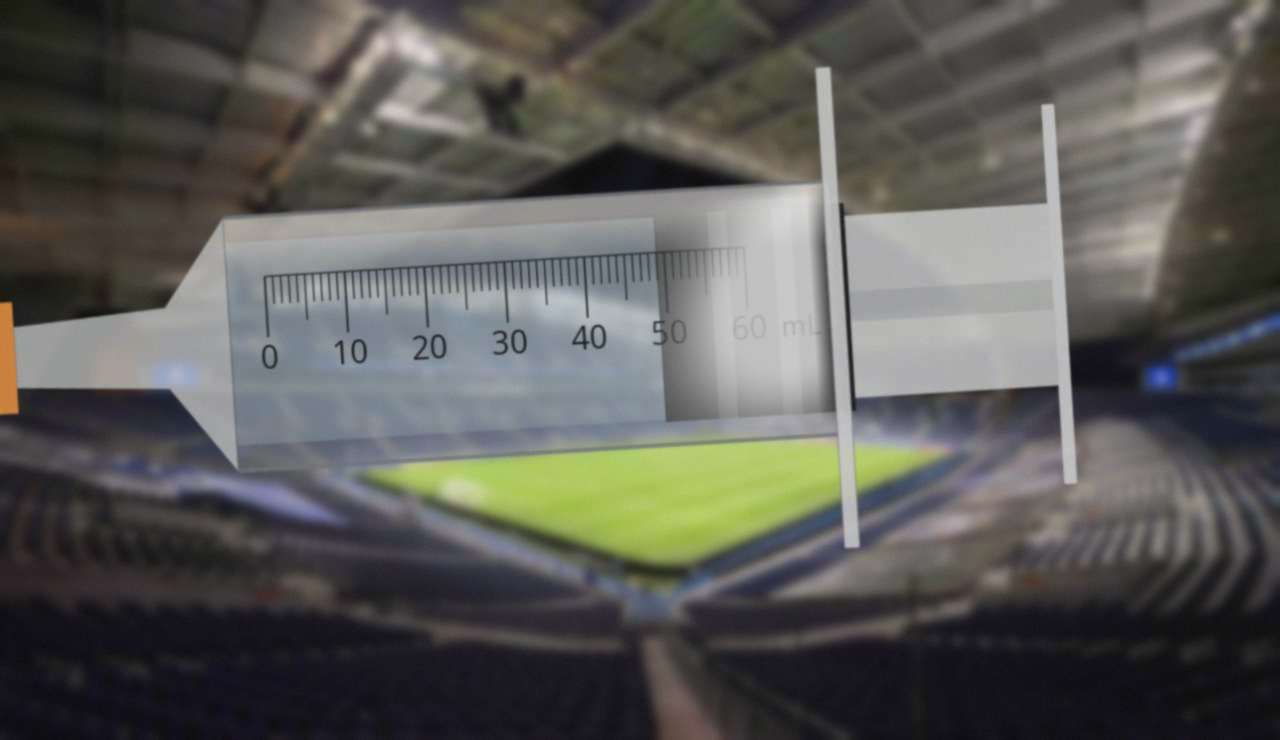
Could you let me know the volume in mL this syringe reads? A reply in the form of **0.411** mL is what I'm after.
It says **49** mL
